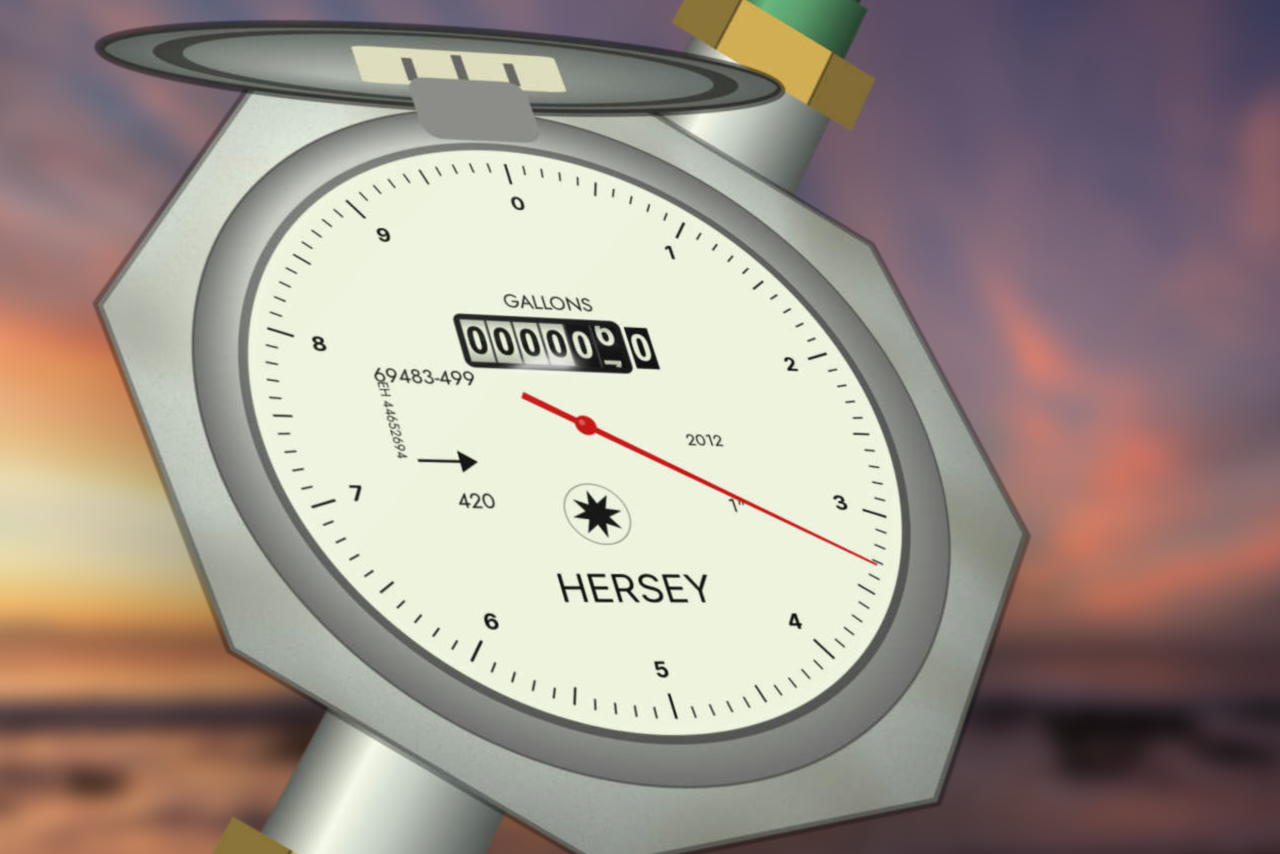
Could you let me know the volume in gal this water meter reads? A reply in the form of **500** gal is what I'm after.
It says **63.3** gal
